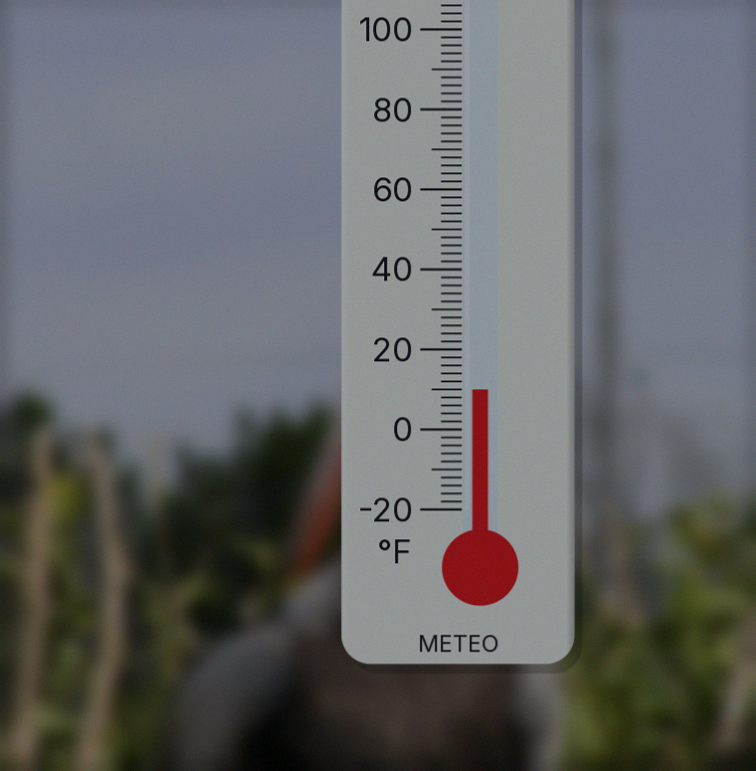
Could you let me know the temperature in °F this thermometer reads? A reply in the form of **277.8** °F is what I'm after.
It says **10** °F
